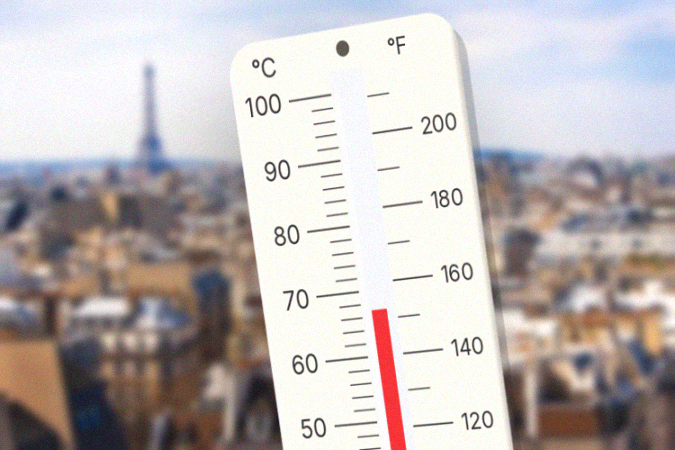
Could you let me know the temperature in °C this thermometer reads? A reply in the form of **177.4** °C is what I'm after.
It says **67** °C
